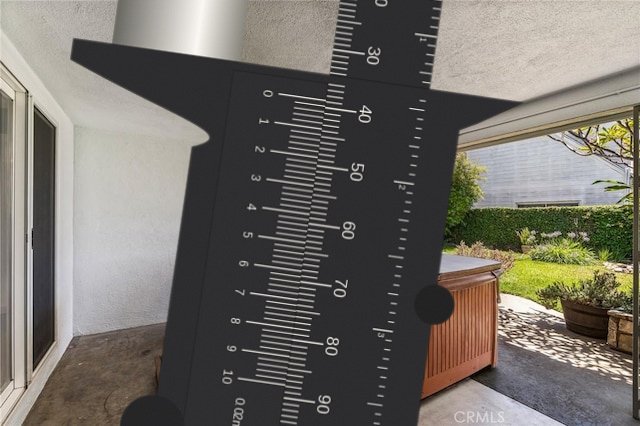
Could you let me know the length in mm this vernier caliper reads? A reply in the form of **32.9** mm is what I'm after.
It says **38.8** mm
